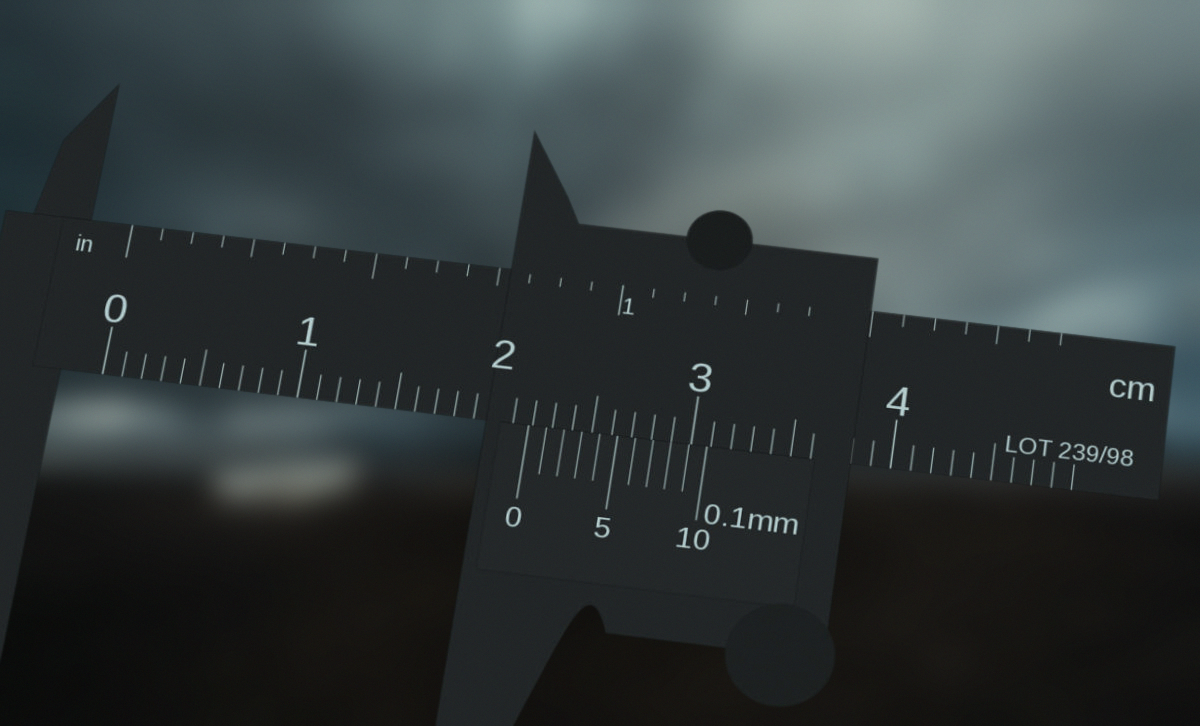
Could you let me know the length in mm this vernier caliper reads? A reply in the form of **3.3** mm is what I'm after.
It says **21.8** mm
